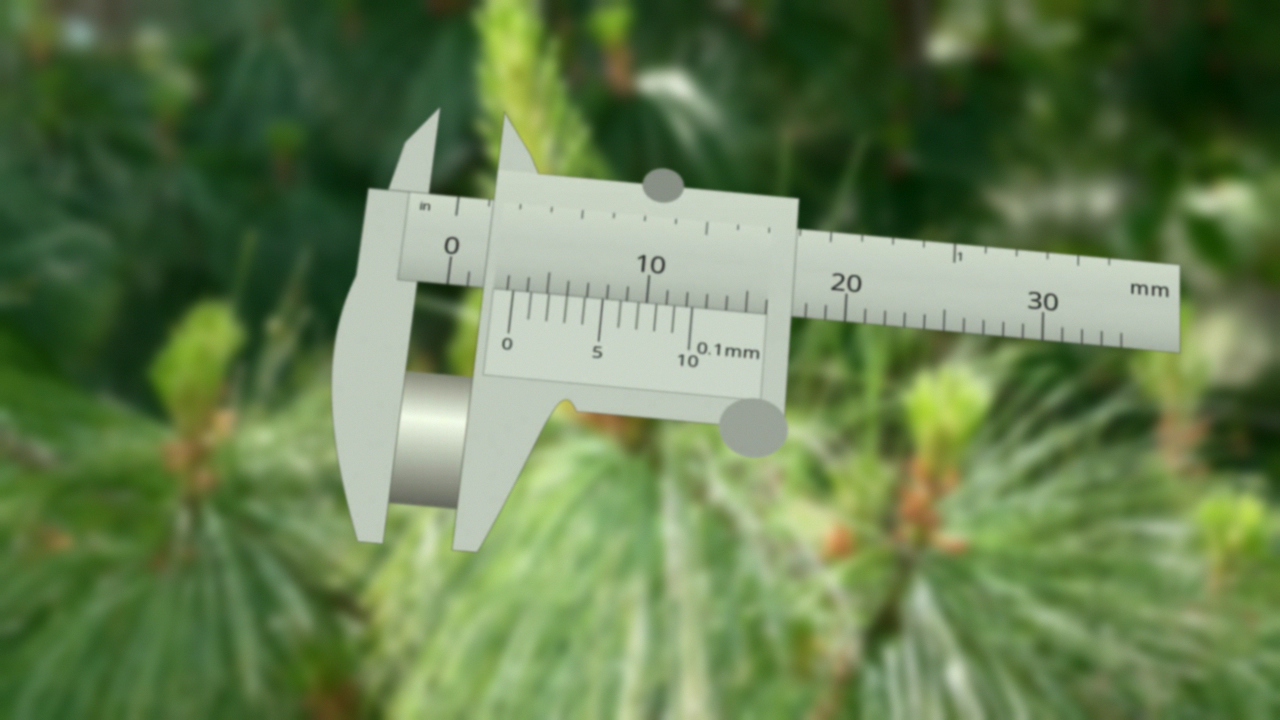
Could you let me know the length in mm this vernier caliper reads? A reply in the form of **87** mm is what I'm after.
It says **3.3** mm
